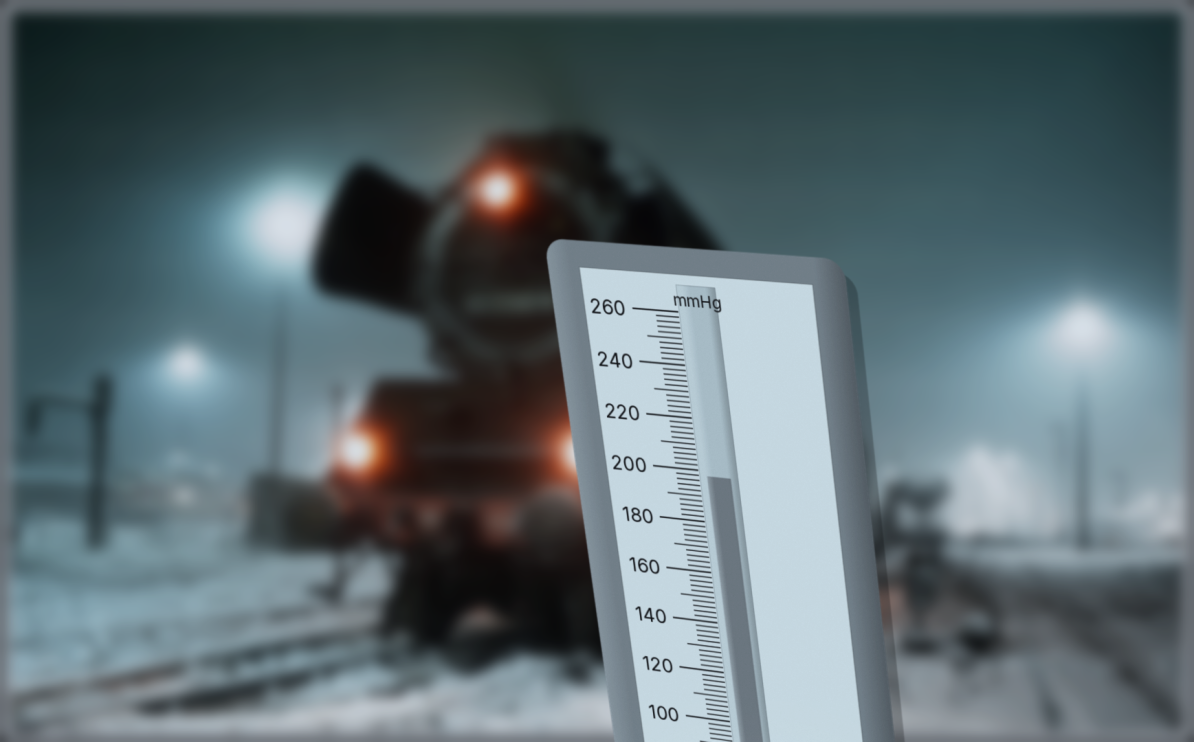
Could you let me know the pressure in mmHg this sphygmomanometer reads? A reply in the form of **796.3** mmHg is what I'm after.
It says **198** mmHg
